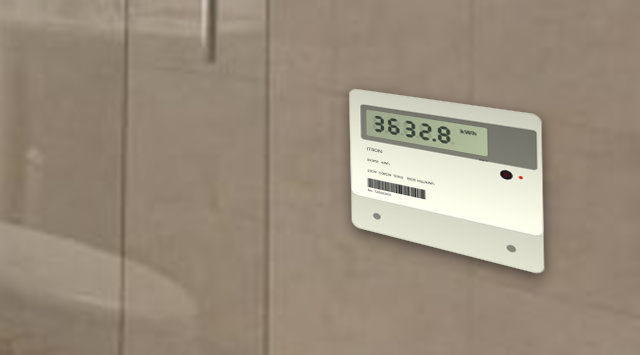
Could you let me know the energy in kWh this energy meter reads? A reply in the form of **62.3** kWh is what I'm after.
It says **3632.8** kWh
